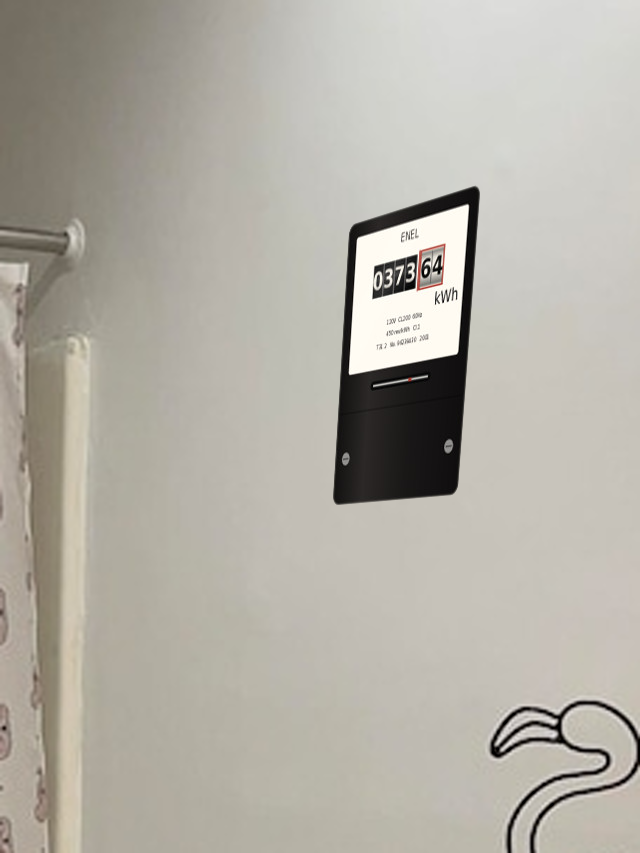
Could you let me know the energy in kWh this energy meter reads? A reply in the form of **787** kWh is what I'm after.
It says **373.64** kWh
